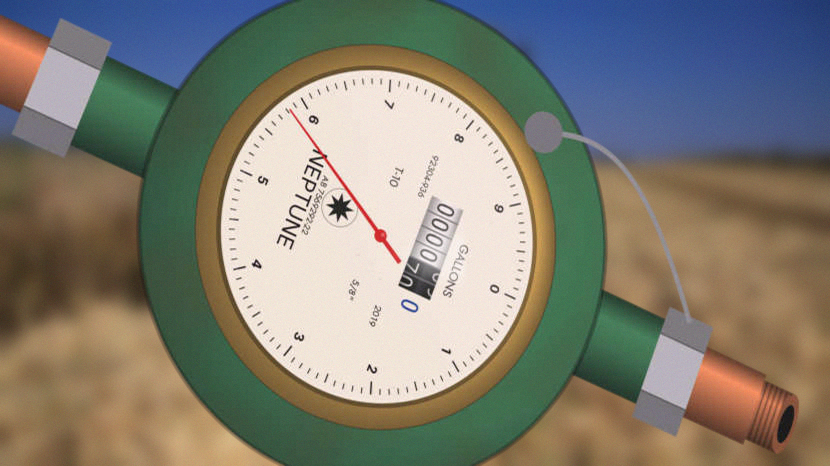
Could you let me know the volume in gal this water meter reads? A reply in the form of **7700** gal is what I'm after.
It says **695.8** gal
